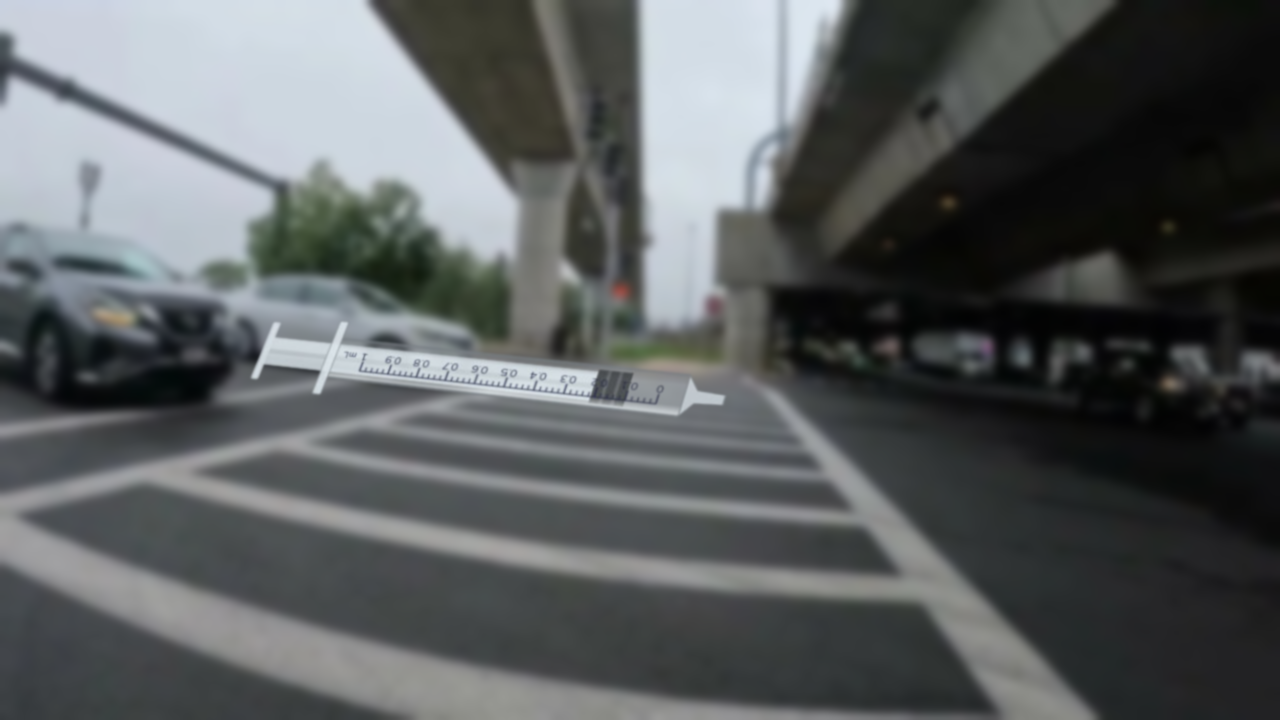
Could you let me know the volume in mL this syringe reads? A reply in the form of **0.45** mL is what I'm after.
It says **0.1** mL
